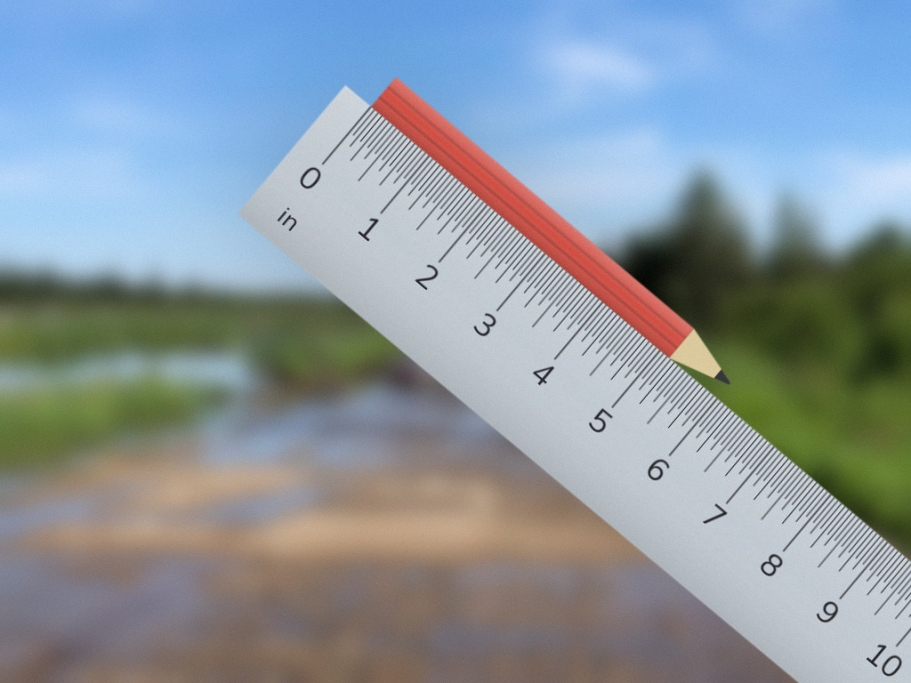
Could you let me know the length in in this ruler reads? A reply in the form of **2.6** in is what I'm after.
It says **6** in
